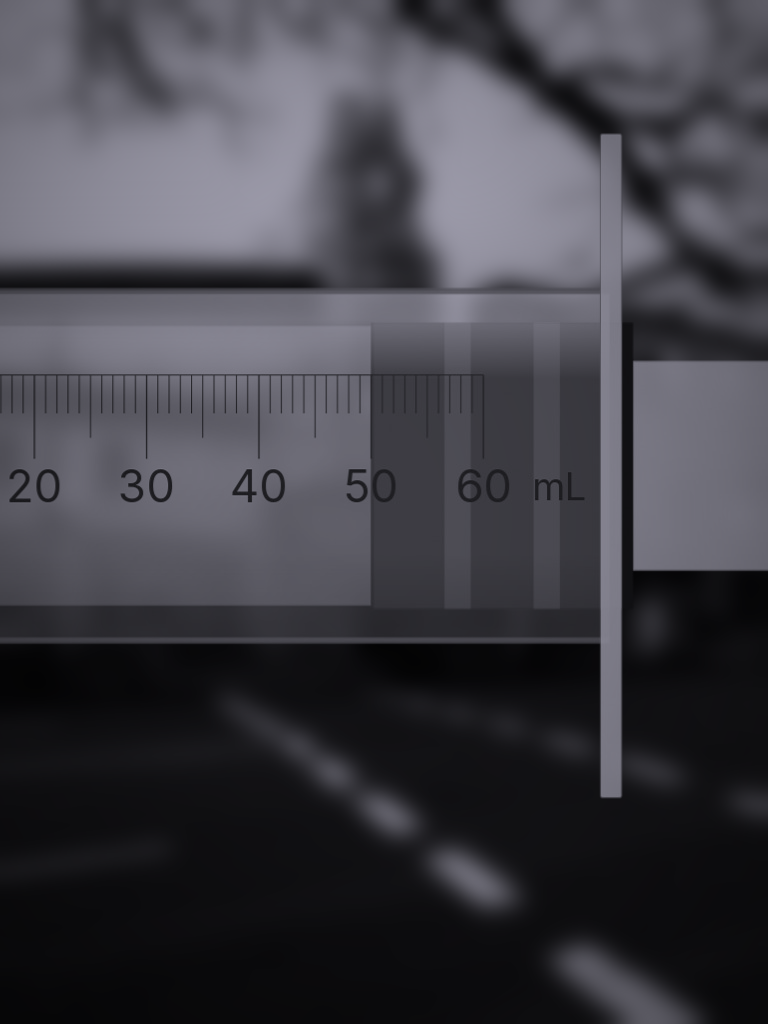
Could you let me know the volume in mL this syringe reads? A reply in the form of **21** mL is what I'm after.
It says **50** mL
